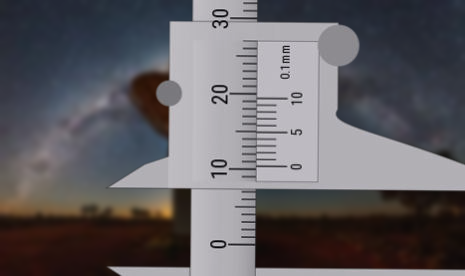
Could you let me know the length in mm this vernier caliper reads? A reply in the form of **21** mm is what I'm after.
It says **10.4** mm
